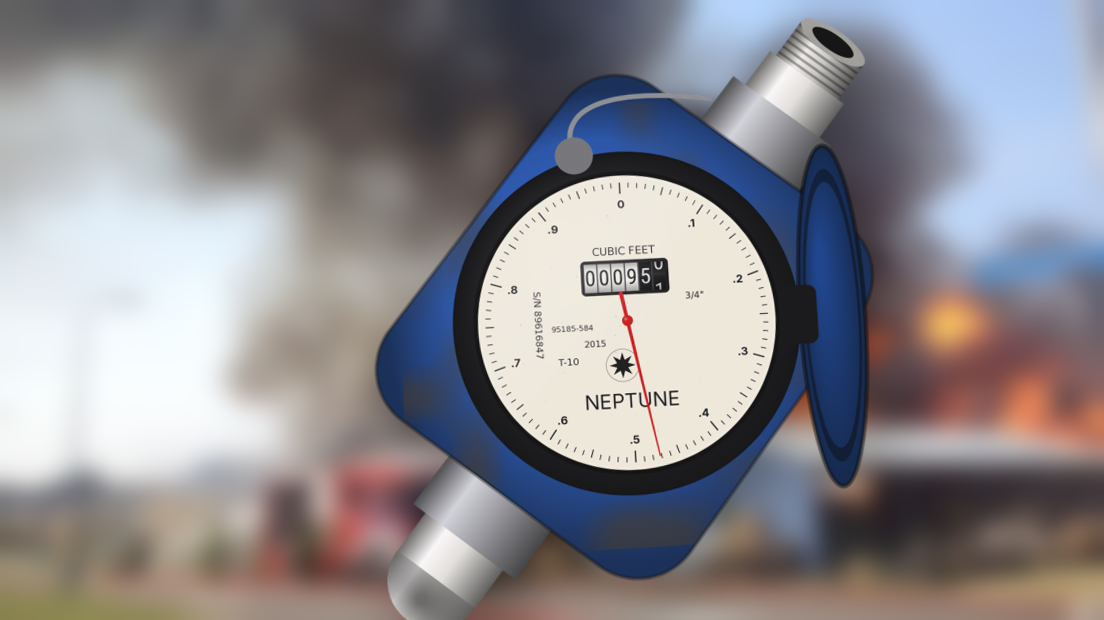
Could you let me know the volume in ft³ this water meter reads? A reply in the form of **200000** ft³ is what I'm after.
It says **950.47** ft³
